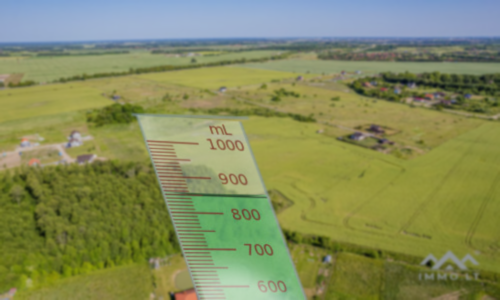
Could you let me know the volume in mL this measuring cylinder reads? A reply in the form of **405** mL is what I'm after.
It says **850** mL
